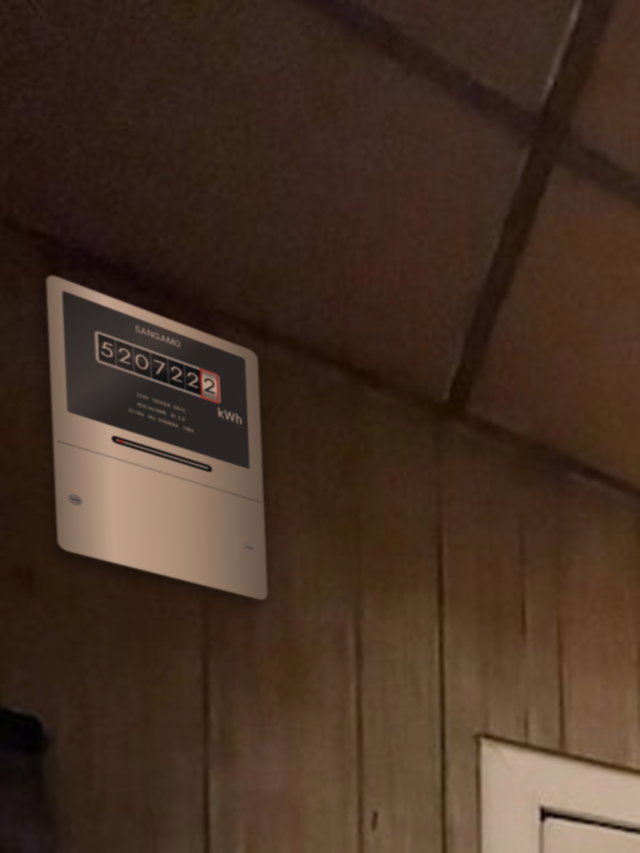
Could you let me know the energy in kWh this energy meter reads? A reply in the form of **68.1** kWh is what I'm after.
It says **520722.2** kWh
